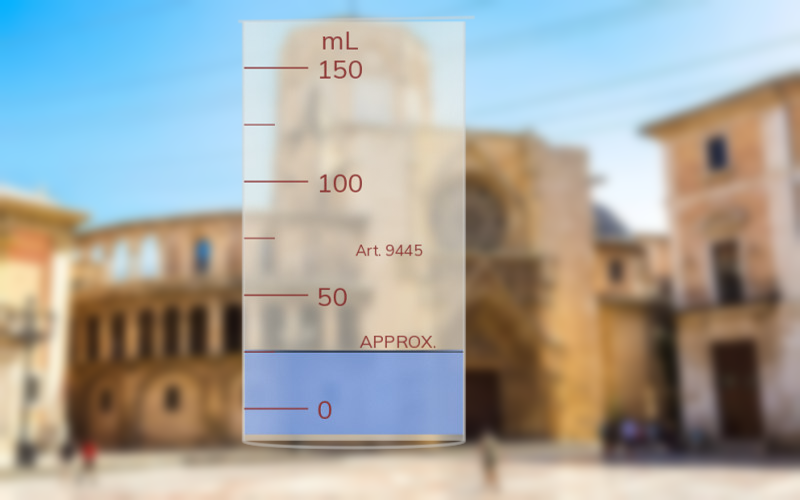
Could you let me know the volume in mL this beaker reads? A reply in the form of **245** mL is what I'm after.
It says **25** mL
